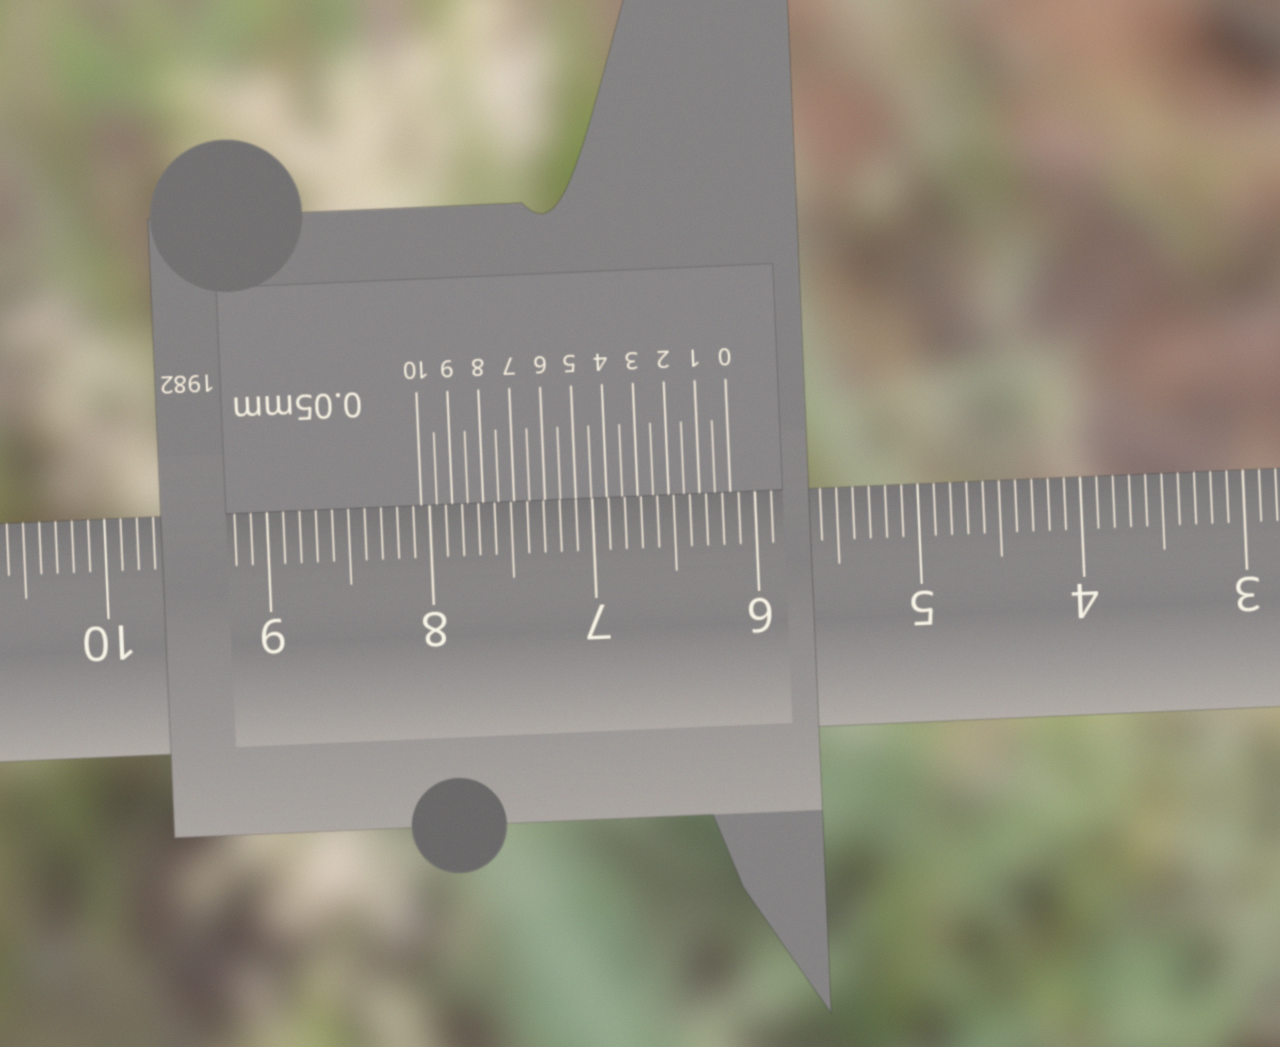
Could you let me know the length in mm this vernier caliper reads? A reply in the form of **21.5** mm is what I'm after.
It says **61.5** mm
